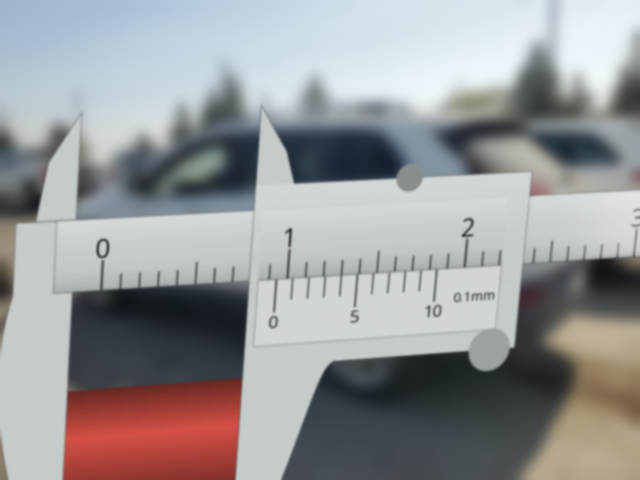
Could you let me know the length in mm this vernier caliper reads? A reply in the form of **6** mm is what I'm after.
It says **9.4** mm
